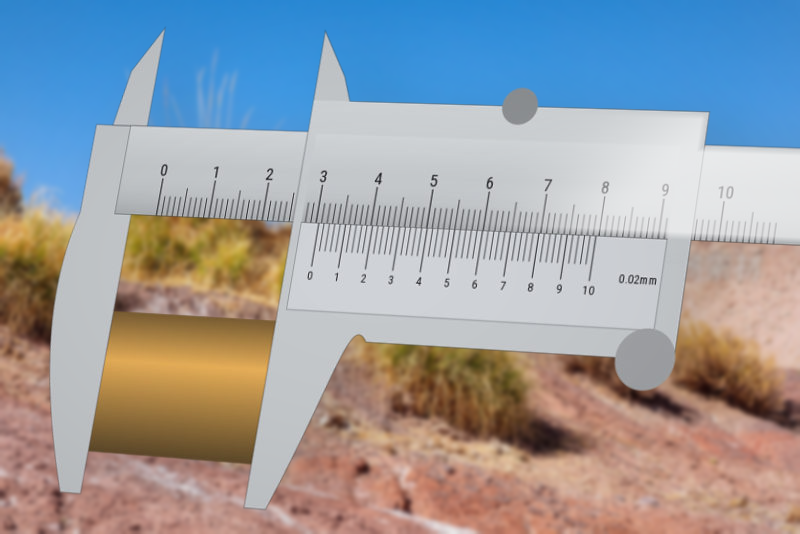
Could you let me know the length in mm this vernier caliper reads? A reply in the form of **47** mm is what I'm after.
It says **30.5** mm
